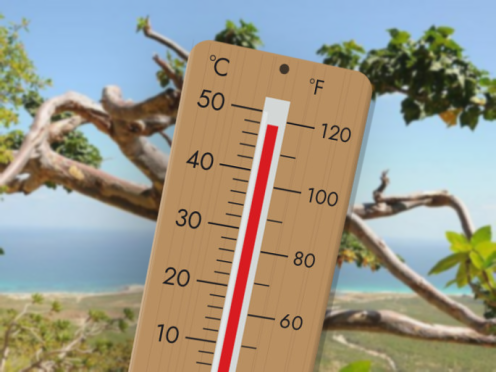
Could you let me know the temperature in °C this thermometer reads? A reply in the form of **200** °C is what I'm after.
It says **48** °C
